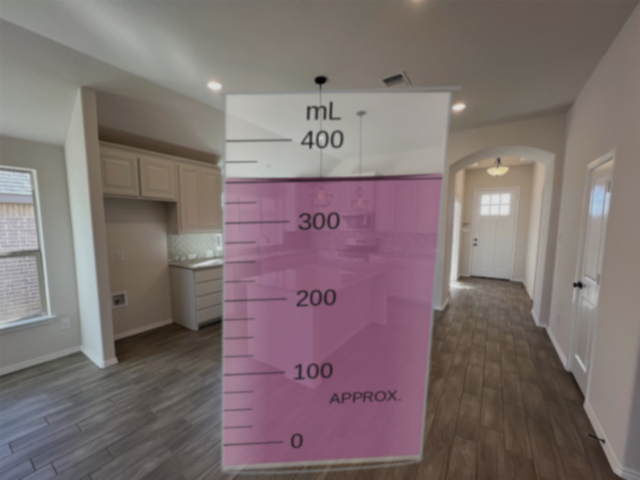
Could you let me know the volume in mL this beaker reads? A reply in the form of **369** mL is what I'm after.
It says **350** mL
